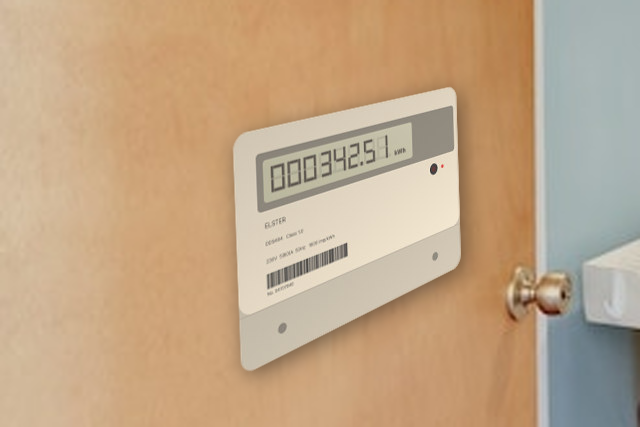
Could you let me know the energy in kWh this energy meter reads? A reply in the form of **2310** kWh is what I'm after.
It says **342.51** kWh
